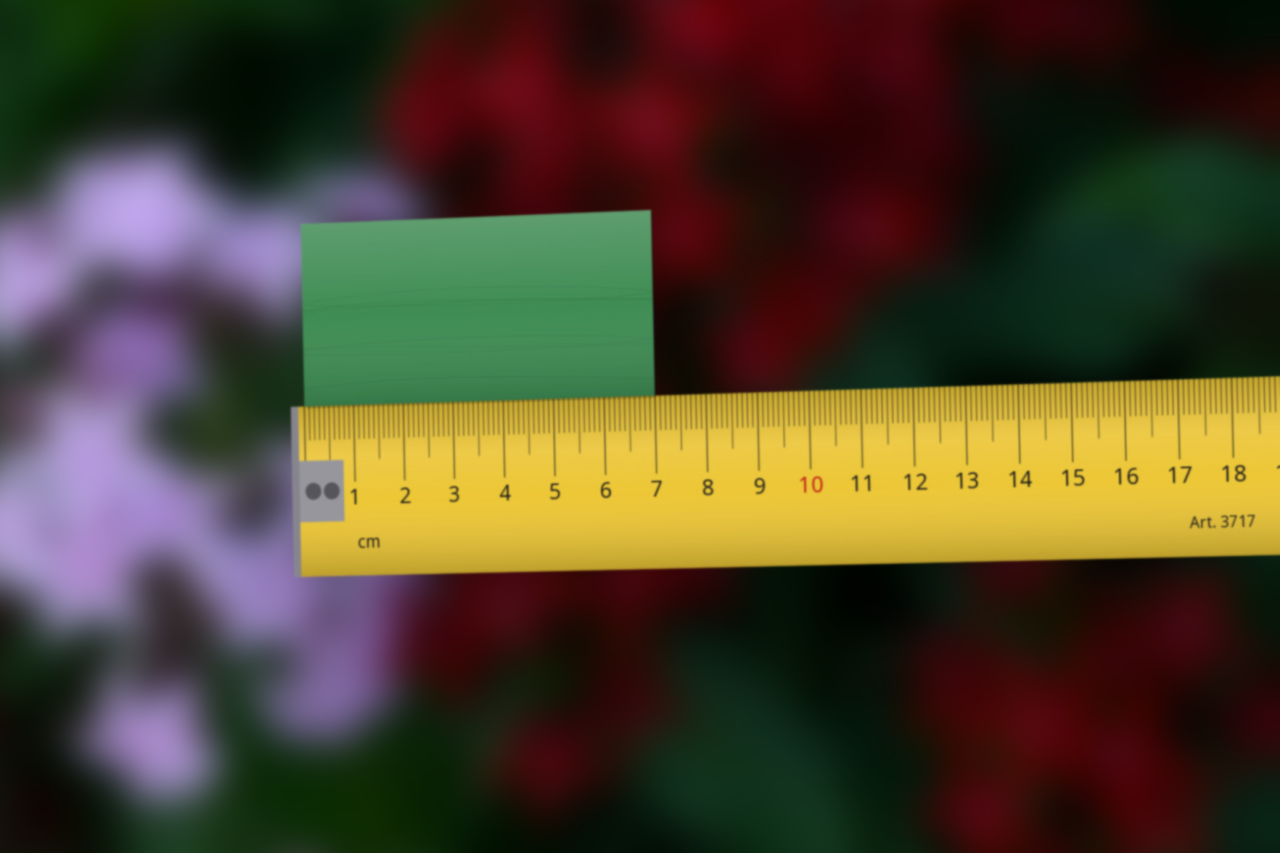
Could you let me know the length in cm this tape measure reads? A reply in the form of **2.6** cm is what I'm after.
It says **7** cm
